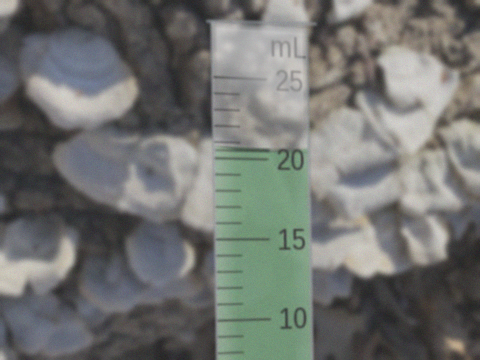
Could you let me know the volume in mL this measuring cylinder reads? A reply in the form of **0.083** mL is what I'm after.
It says **20.5** mL
